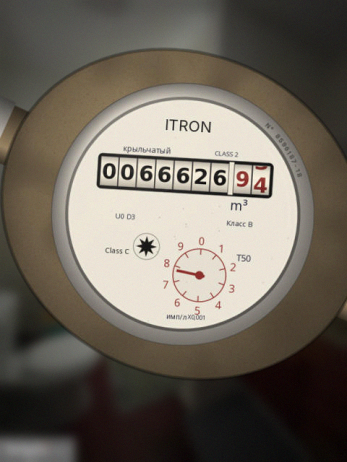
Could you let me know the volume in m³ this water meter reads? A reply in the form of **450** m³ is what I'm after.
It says **66626.937** m³
